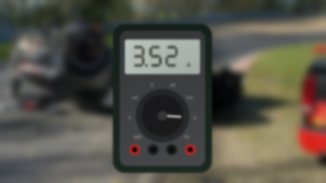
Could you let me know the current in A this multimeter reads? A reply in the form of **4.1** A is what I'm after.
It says **3.52** A
